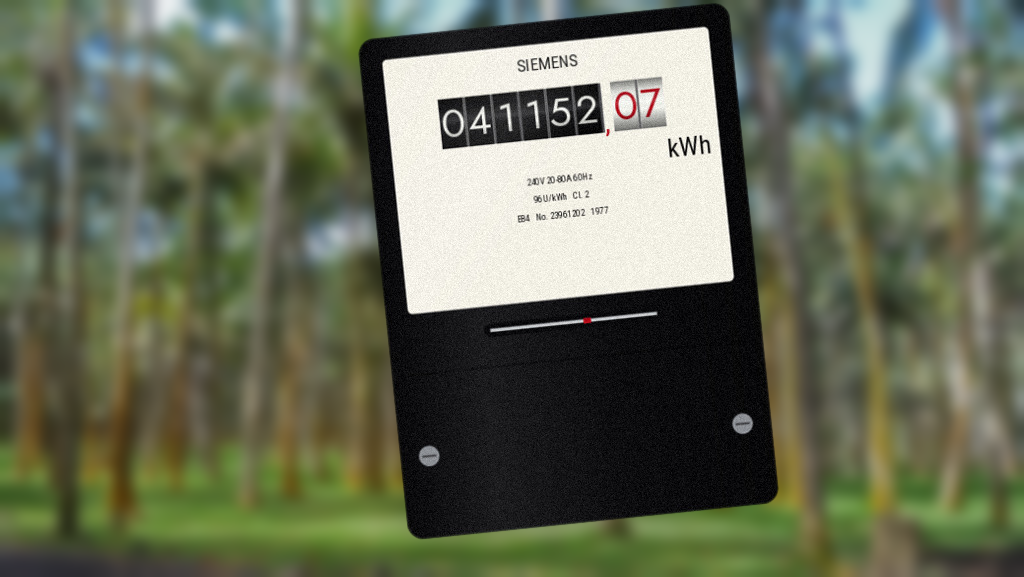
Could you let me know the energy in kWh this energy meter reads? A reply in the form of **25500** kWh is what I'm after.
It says **41152.07** kWh
